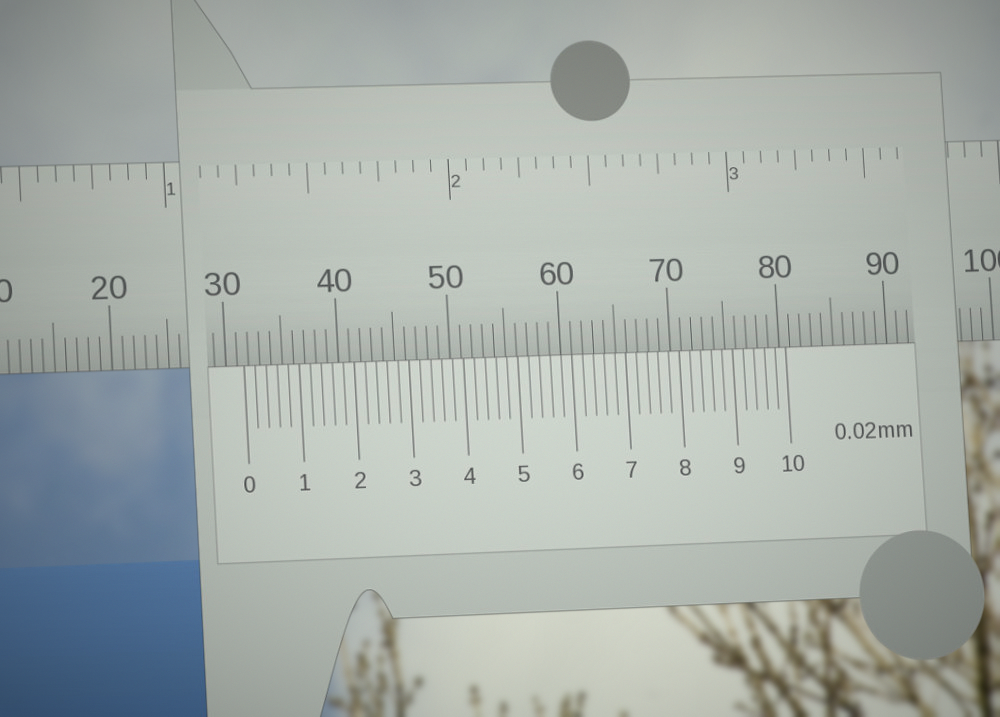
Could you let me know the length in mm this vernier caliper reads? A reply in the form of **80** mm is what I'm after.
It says **31.6** mm
